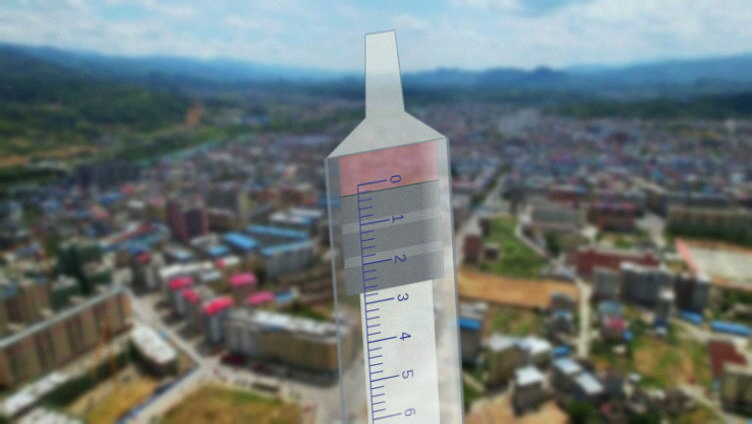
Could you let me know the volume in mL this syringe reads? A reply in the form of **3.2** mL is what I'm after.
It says **0.2** mL
